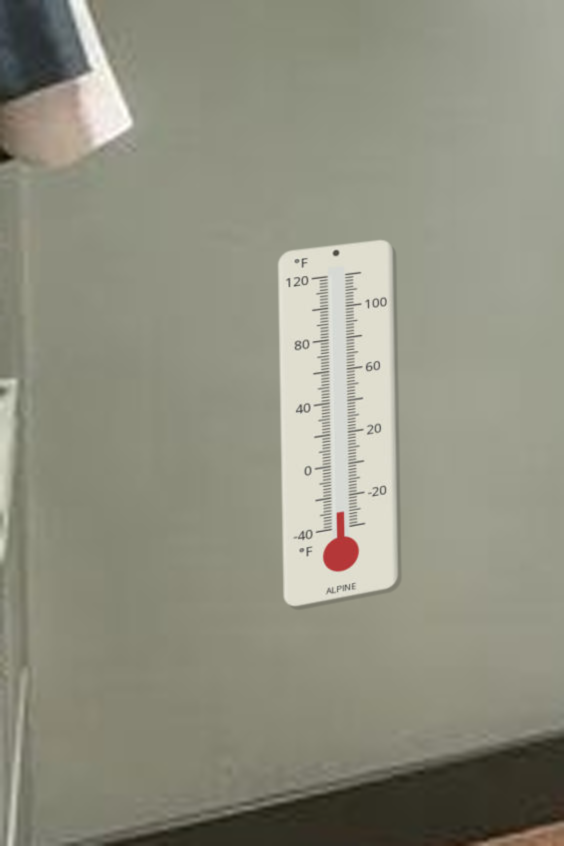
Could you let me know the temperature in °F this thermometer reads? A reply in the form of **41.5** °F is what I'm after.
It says **-30** °F
